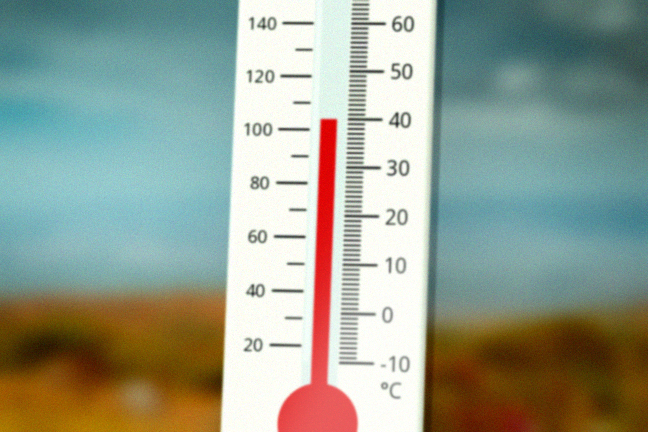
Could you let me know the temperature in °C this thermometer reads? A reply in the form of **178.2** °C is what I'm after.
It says **40** °C
